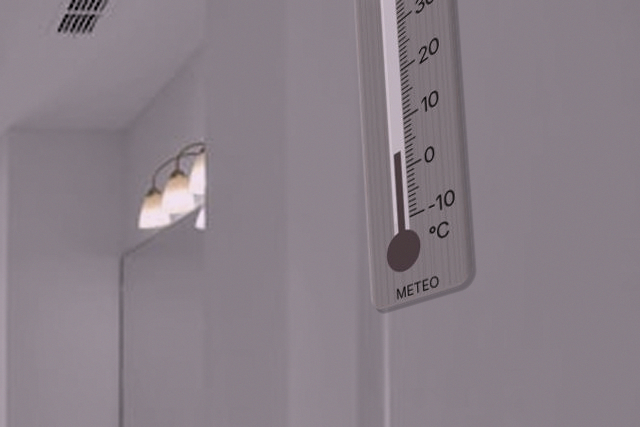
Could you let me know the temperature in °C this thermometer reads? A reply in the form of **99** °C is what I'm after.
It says **4** °C
